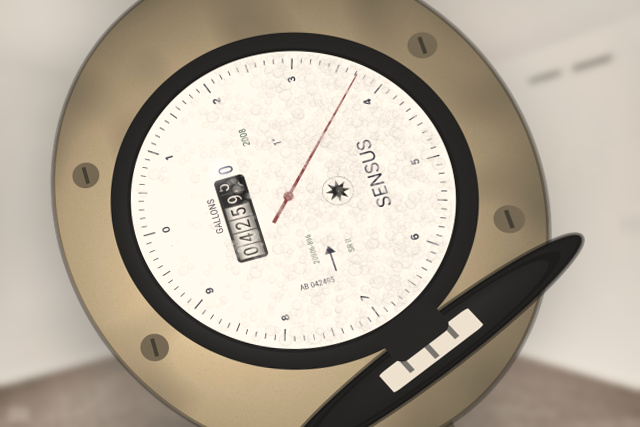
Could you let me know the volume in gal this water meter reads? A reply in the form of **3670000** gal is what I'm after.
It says **425953.7** gal
